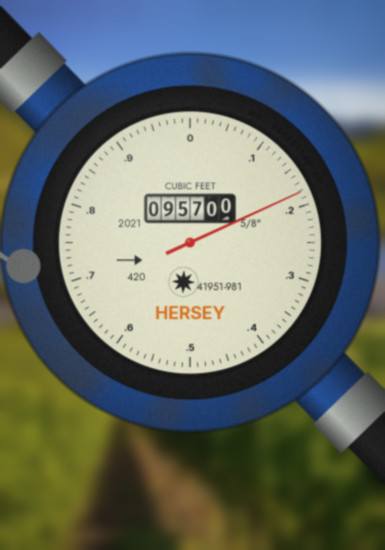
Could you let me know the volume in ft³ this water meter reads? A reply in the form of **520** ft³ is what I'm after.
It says **95700.18** ft³
